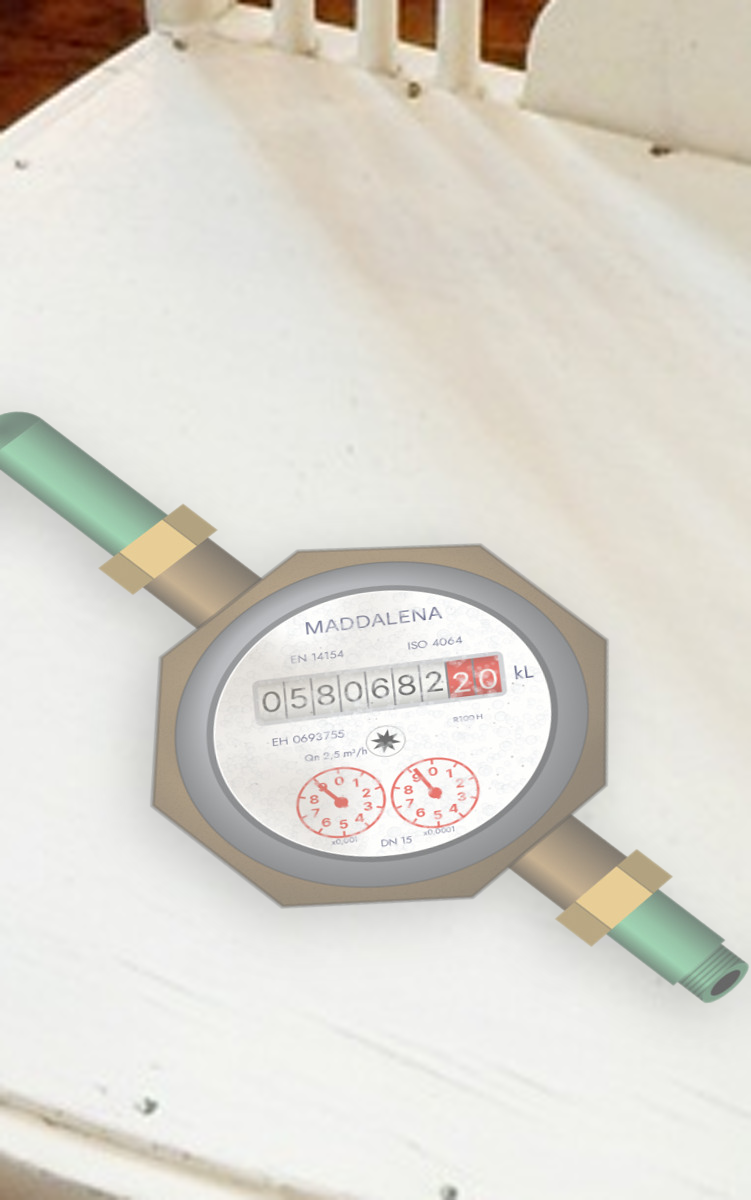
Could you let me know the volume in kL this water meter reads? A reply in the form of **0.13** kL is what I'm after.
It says **580682.1989** kL
